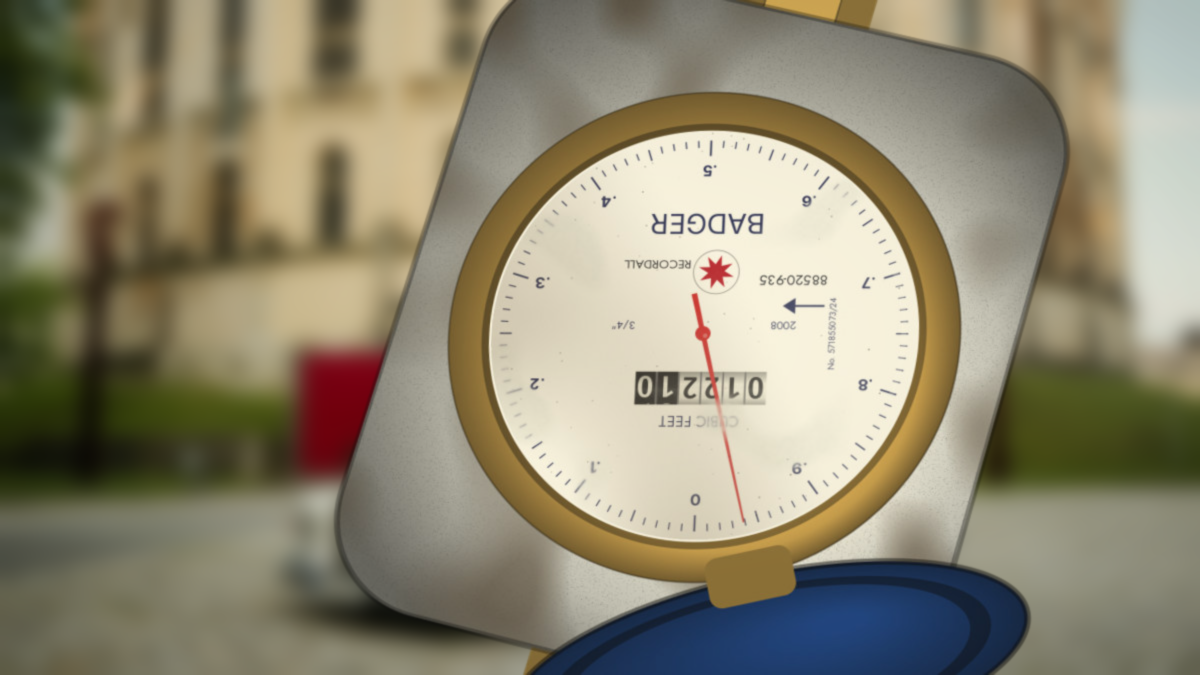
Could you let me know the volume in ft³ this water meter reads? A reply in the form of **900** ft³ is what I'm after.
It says **12209.96** ft³
